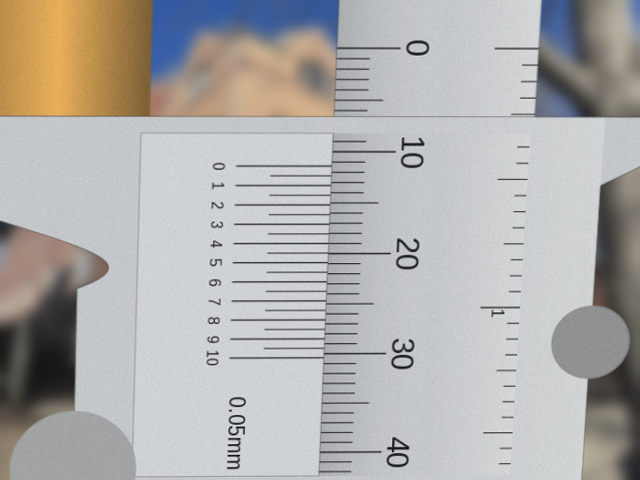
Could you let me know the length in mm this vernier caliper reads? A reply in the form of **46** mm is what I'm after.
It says **11.4** mm
